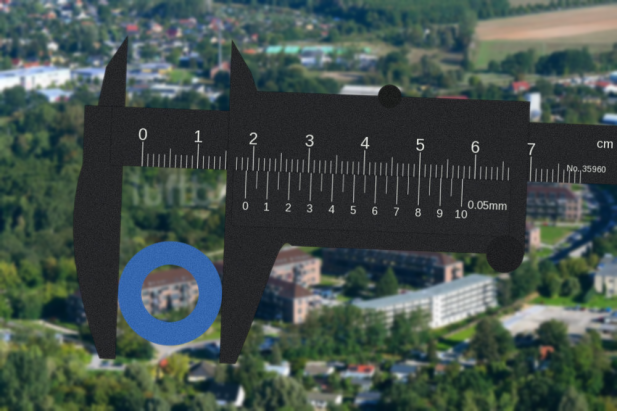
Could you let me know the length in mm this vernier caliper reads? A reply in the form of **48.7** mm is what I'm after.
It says **18.8** mm
